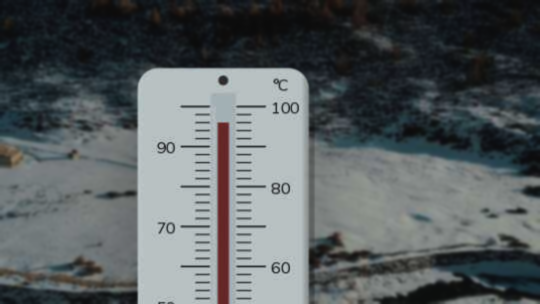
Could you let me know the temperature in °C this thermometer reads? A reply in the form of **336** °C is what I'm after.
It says **96** °C
